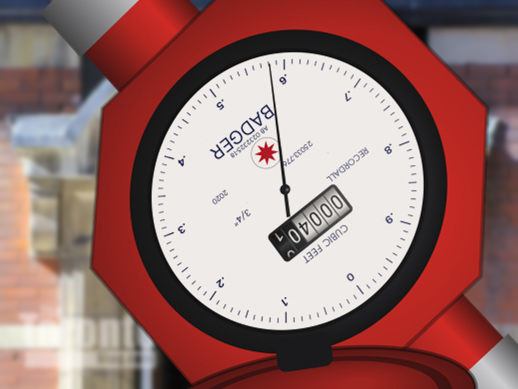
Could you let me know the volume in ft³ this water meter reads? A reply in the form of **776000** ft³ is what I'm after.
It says **400.58** ft³
